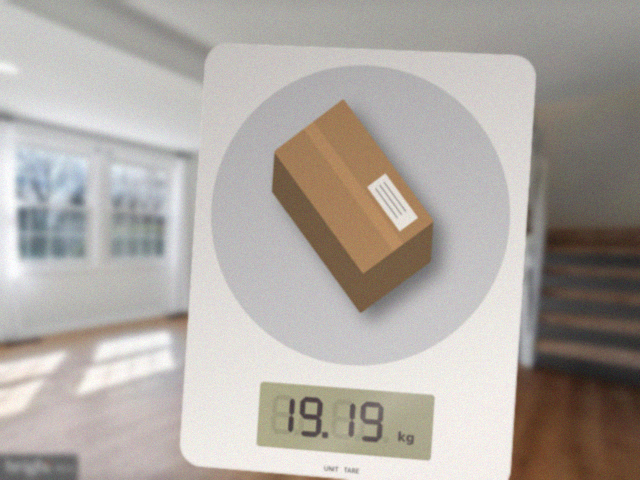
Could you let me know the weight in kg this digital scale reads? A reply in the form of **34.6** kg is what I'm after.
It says **19.19** kg
